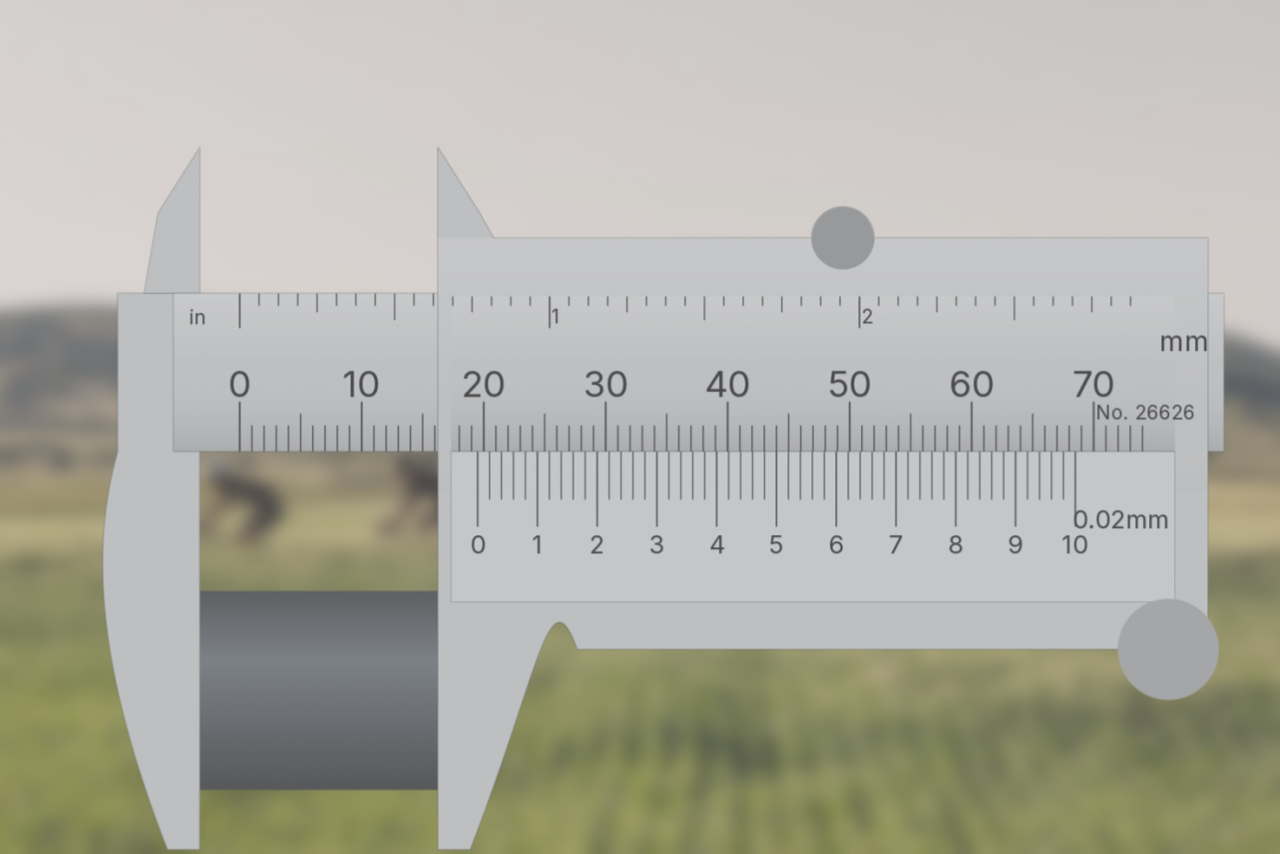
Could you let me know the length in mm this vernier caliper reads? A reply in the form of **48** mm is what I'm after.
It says **19.5** mm
